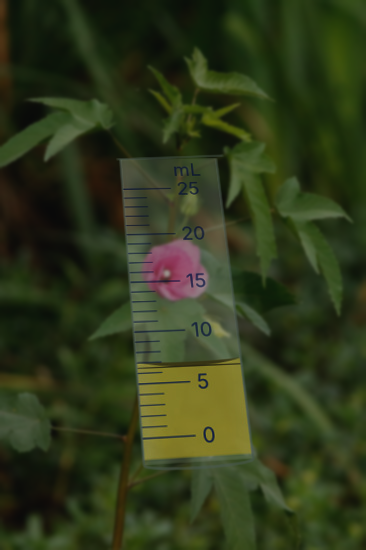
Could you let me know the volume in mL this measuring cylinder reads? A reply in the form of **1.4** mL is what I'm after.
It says **6.5** mL
